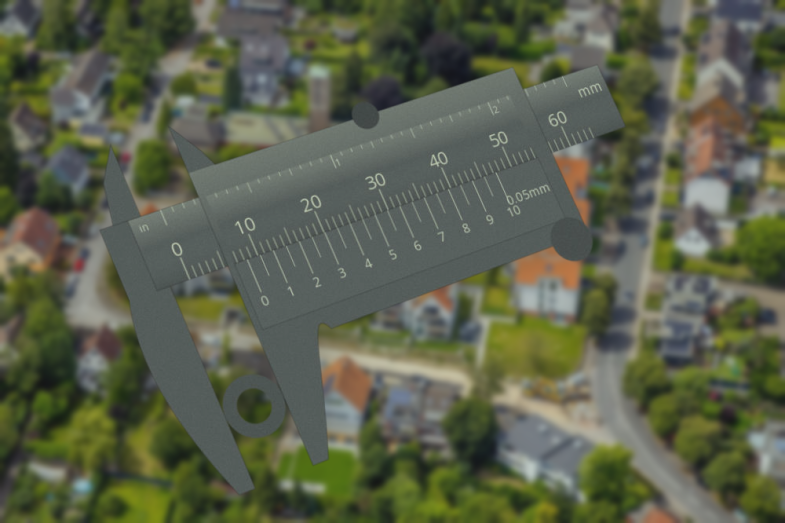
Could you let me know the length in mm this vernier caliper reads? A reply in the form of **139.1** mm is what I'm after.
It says **8.4** mm
